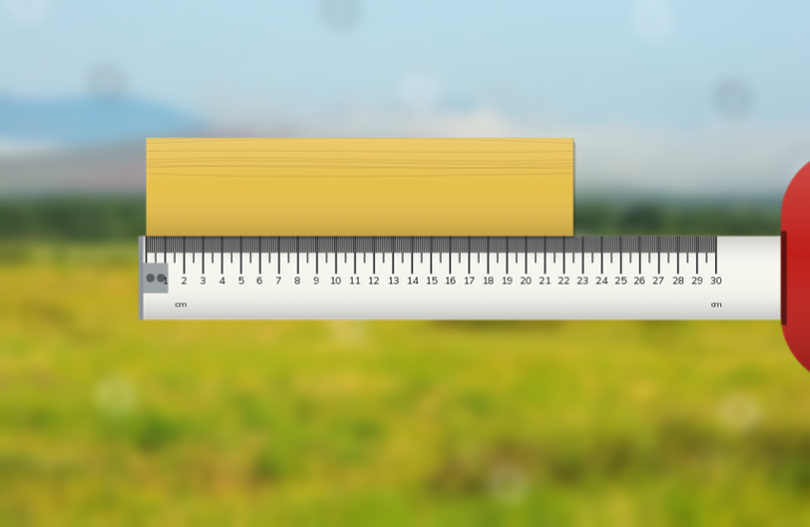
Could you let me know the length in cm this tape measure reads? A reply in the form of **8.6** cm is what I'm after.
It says **22.5** cm
